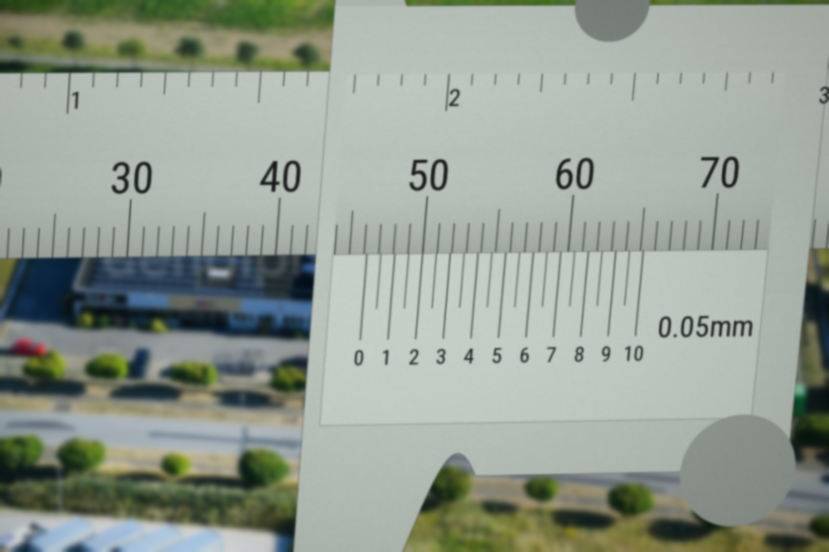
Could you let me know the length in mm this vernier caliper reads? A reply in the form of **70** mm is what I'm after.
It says **46.2** mm
